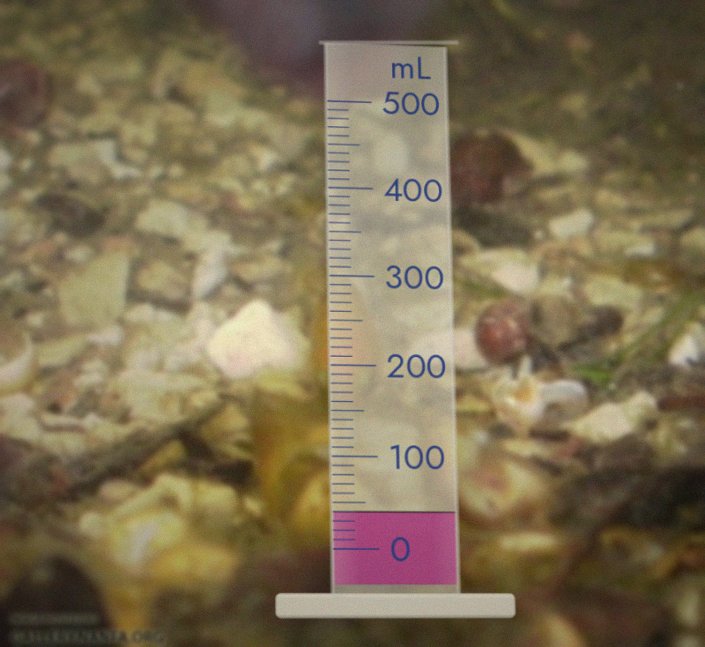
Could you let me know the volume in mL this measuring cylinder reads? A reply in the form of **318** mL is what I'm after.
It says **40** mL
